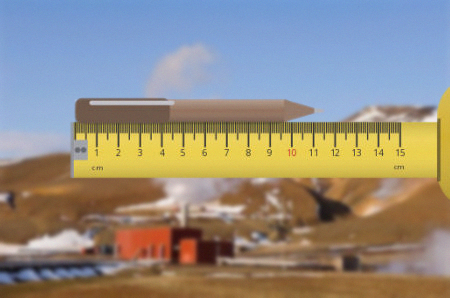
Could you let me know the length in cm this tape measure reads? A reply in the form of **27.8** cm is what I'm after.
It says **11.5** cm
